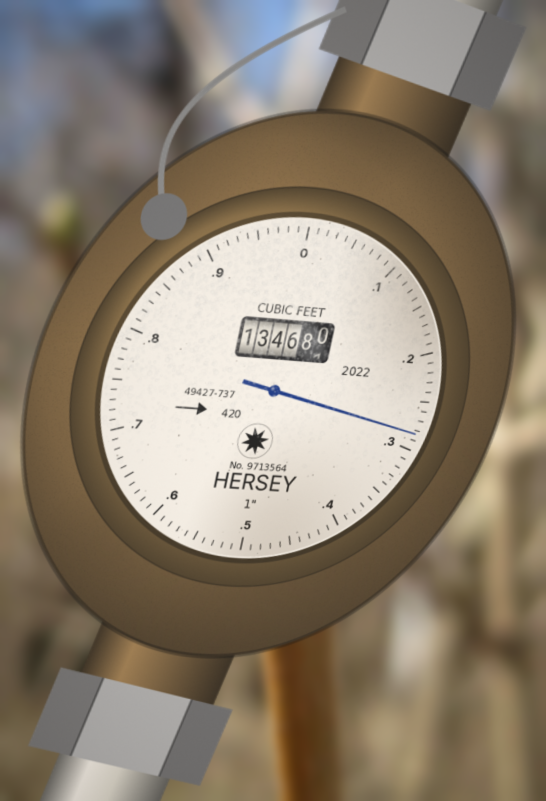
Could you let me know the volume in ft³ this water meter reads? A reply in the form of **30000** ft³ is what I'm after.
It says **134680.28** ft³
